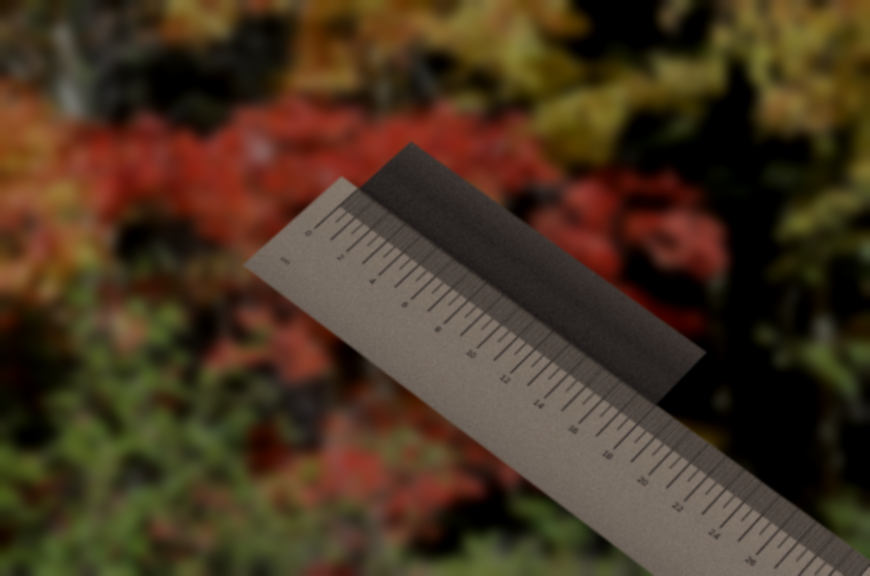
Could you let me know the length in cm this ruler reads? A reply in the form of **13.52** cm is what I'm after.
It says **18** cm
